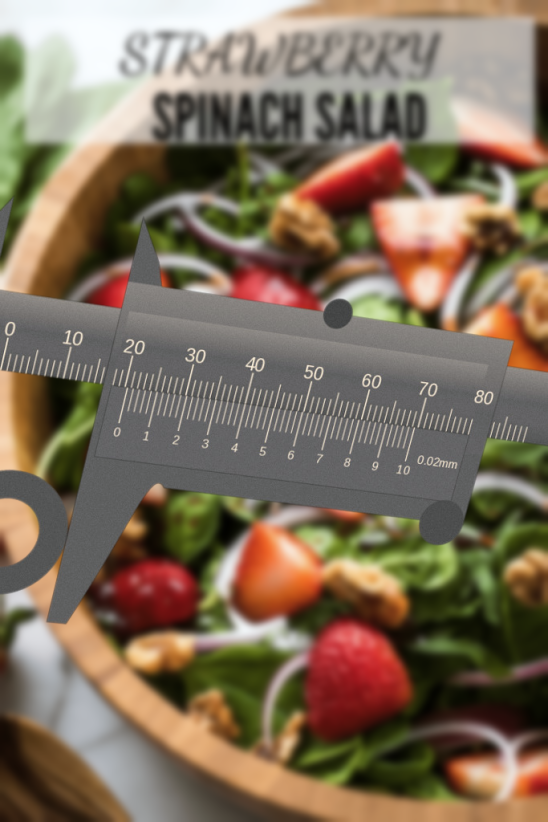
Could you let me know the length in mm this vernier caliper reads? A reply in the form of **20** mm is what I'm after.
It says **20.4** mm
